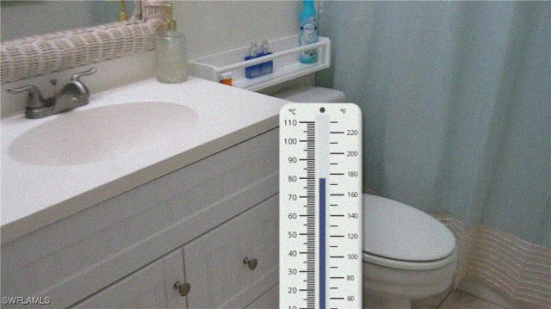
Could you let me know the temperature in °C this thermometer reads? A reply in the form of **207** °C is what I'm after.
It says **80** °C
